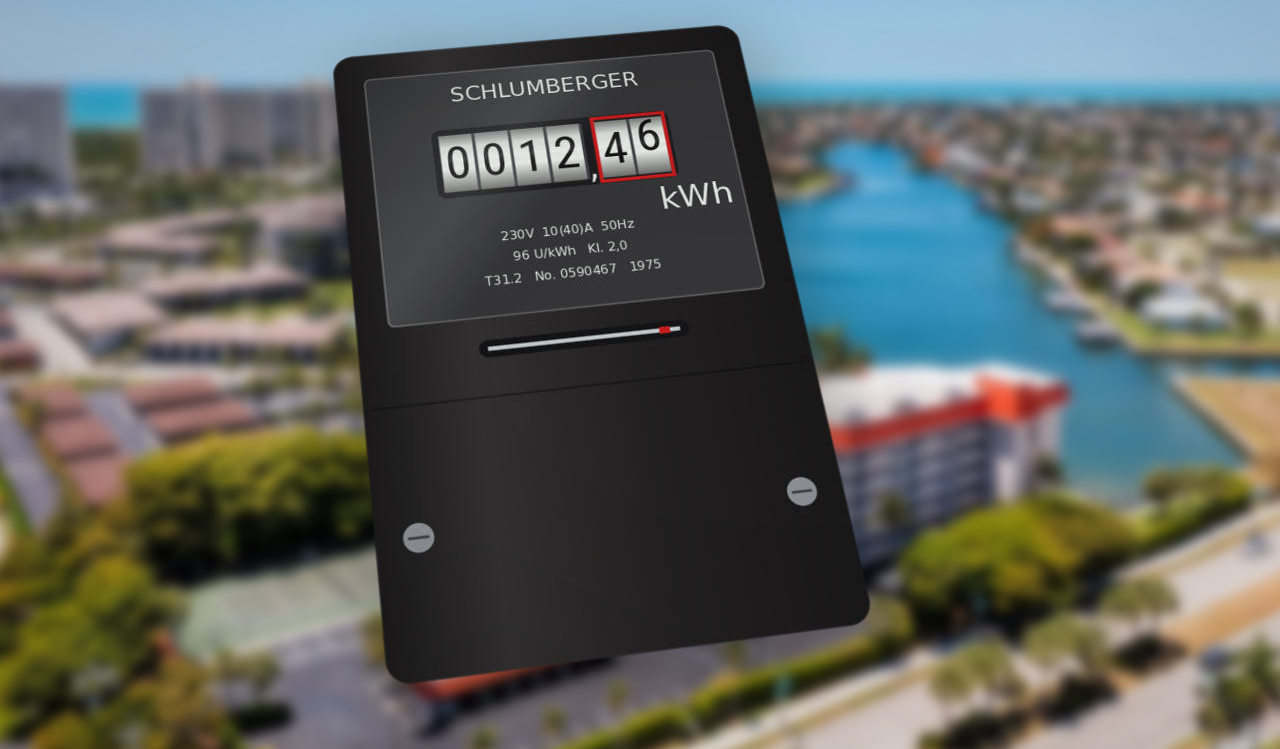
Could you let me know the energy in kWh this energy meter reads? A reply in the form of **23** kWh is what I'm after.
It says **12.46** kWh
